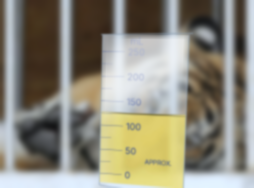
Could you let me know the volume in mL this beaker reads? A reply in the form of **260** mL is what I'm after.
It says **125** mL
